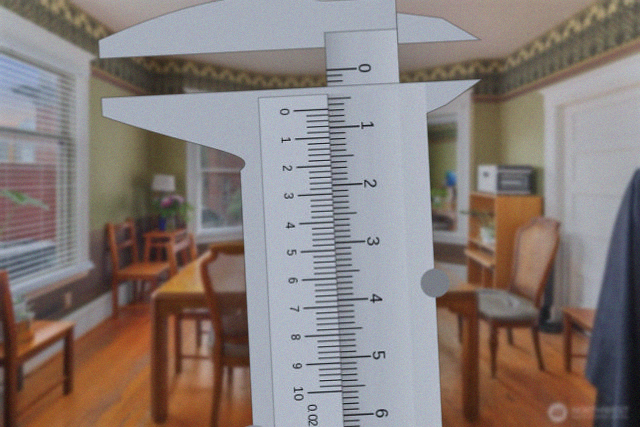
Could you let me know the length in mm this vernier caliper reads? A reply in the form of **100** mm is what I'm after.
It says **6.8** mm
